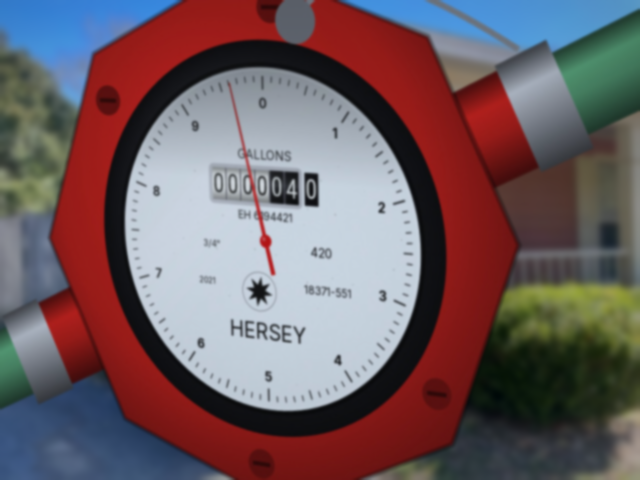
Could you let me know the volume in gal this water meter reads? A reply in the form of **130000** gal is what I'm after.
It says **39.6** gal
